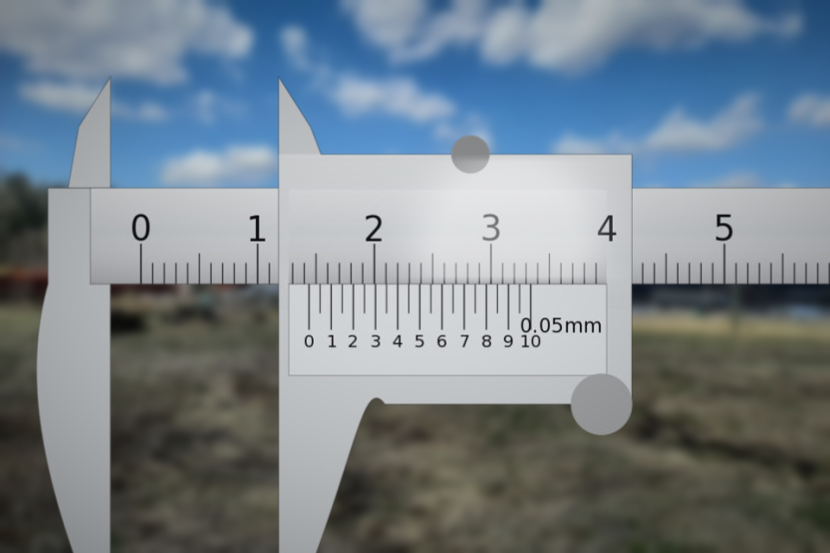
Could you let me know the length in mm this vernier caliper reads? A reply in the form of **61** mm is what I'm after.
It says **14.4** mm
